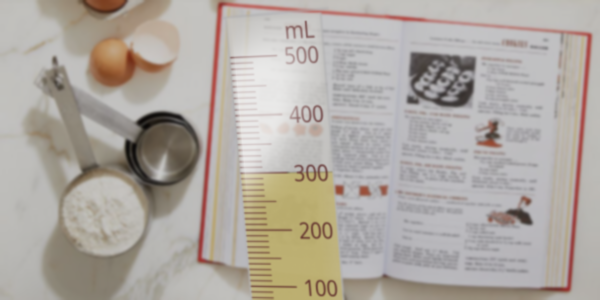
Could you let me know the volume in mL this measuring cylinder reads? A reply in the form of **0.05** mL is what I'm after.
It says **300** mL
